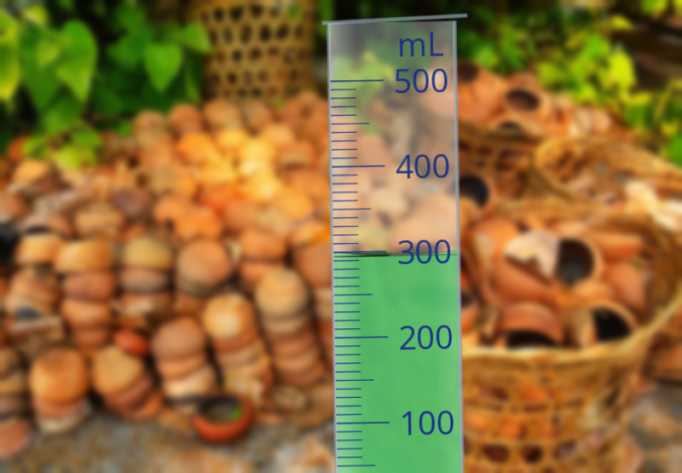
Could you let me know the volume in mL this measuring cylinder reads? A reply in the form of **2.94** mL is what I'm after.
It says **295** mL
